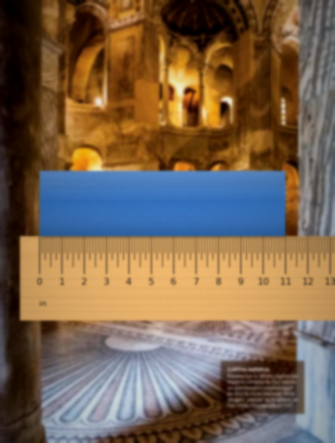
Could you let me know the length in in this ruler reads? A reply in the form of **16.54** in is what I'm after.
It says **11** in
